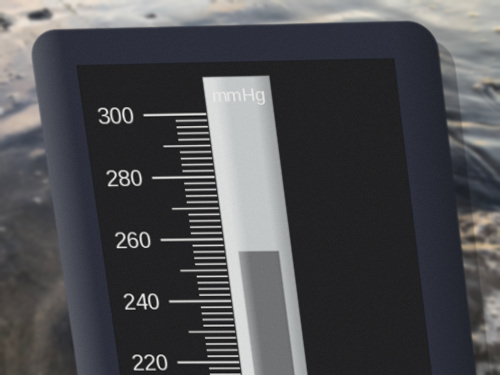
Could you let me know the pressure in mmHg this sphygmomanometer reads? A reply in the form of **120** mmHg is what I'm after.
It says **256** mmHg
